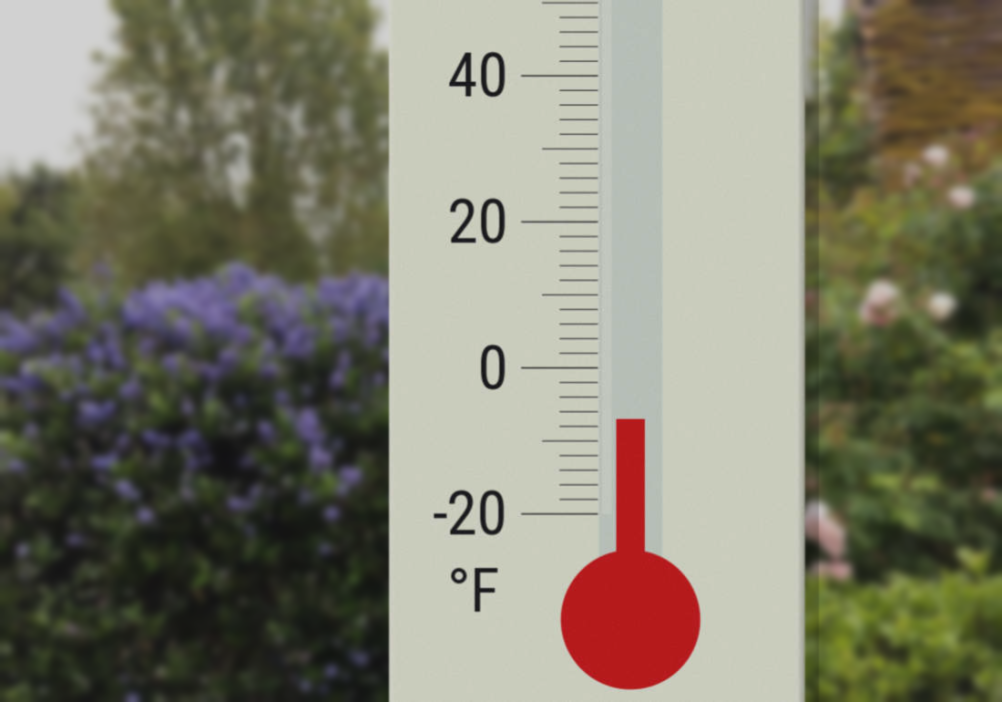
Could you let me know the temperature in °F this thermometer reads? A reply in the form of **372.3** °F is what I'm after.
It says **-7** °F
